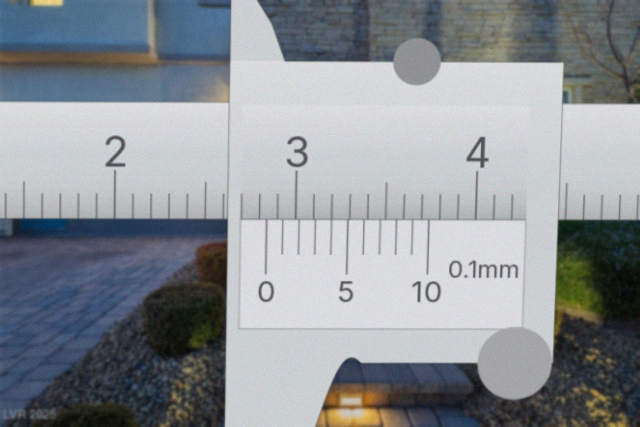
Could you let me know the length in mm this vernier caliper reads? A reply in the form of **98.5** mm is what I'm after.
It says **28.4** mm
